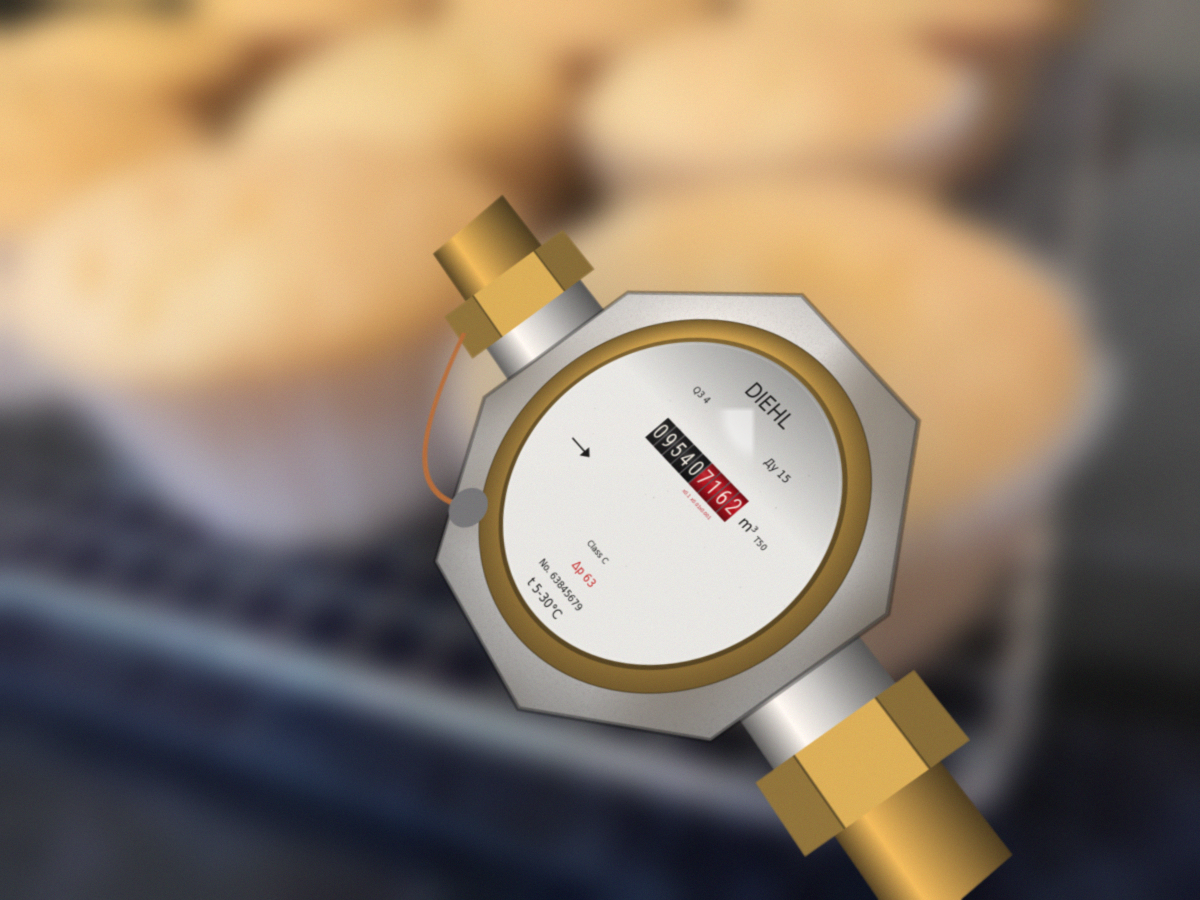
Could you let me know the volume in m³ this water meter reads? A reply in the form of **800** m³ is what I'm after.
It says **9540.7162** m³
